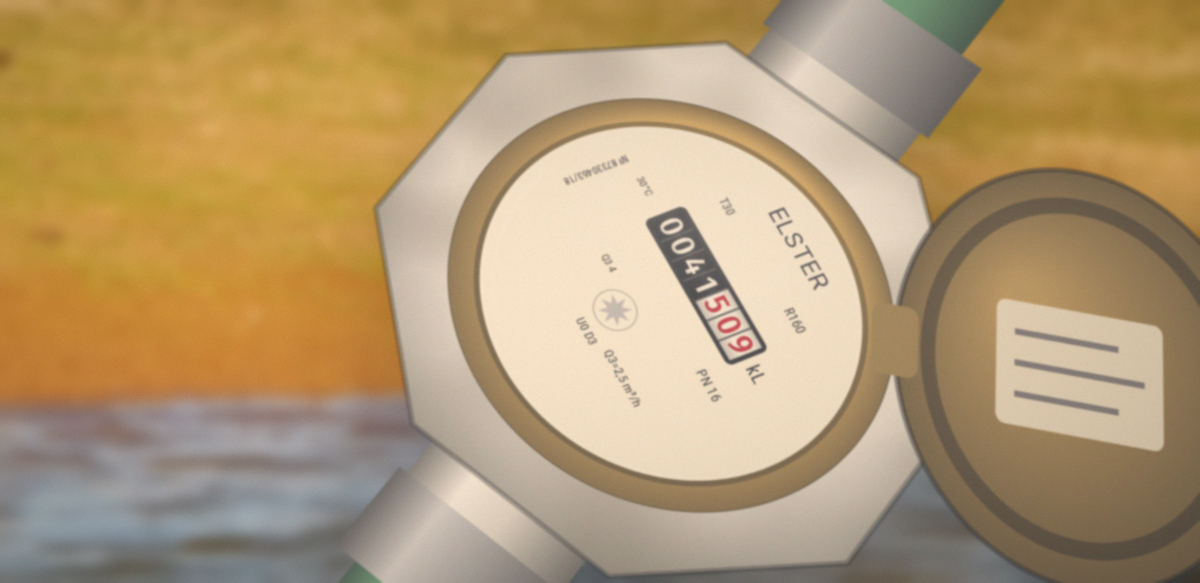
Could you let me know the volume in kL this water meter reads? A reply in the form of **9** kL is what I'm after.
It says **41.509** kL
